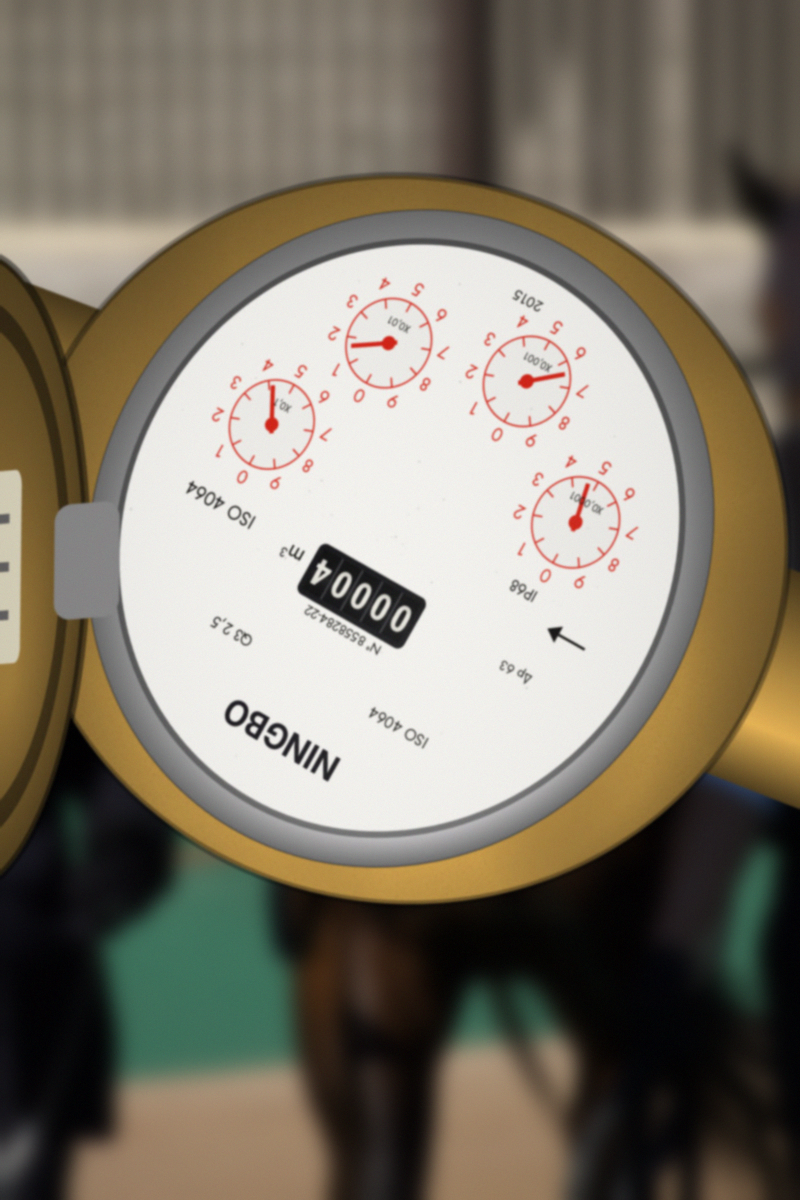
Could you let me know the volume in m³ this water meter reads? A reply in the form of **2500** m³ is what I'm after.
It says **4.4164** m³
